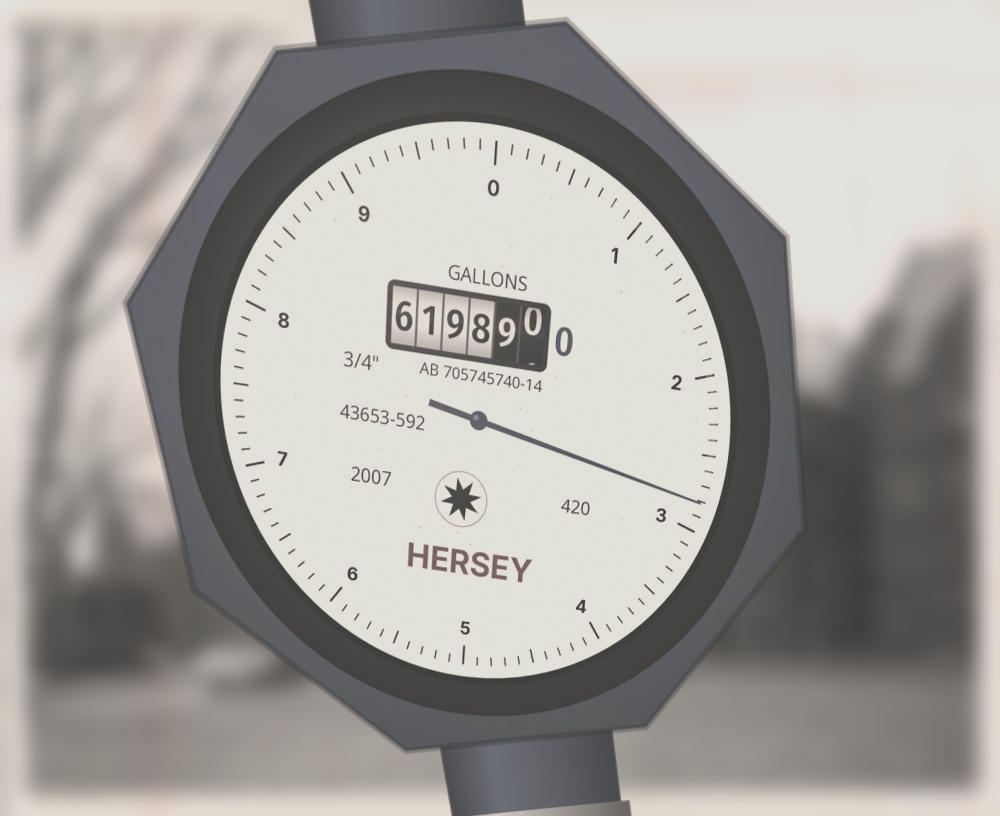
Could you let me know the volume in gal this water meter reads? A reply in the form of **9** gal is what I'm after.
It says **6198902.8** gal
